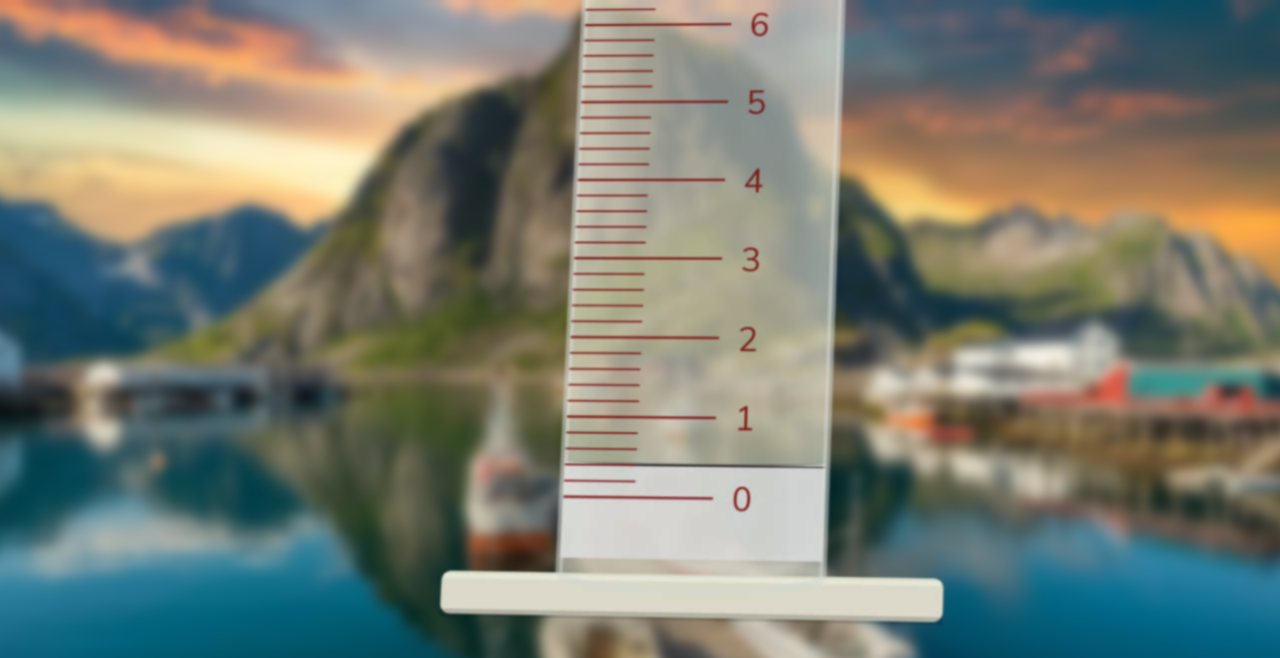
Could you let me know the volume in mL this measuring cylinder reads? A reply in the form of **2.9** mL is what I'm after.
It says **0.4** mL
